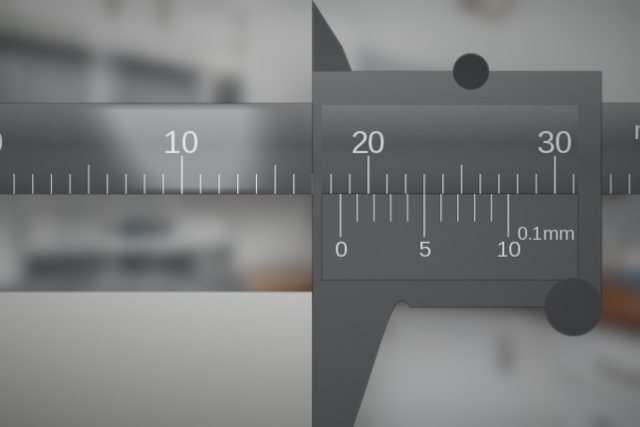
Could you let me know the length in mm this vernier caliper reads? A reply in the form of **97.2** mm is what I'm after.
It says **18.5** mm
